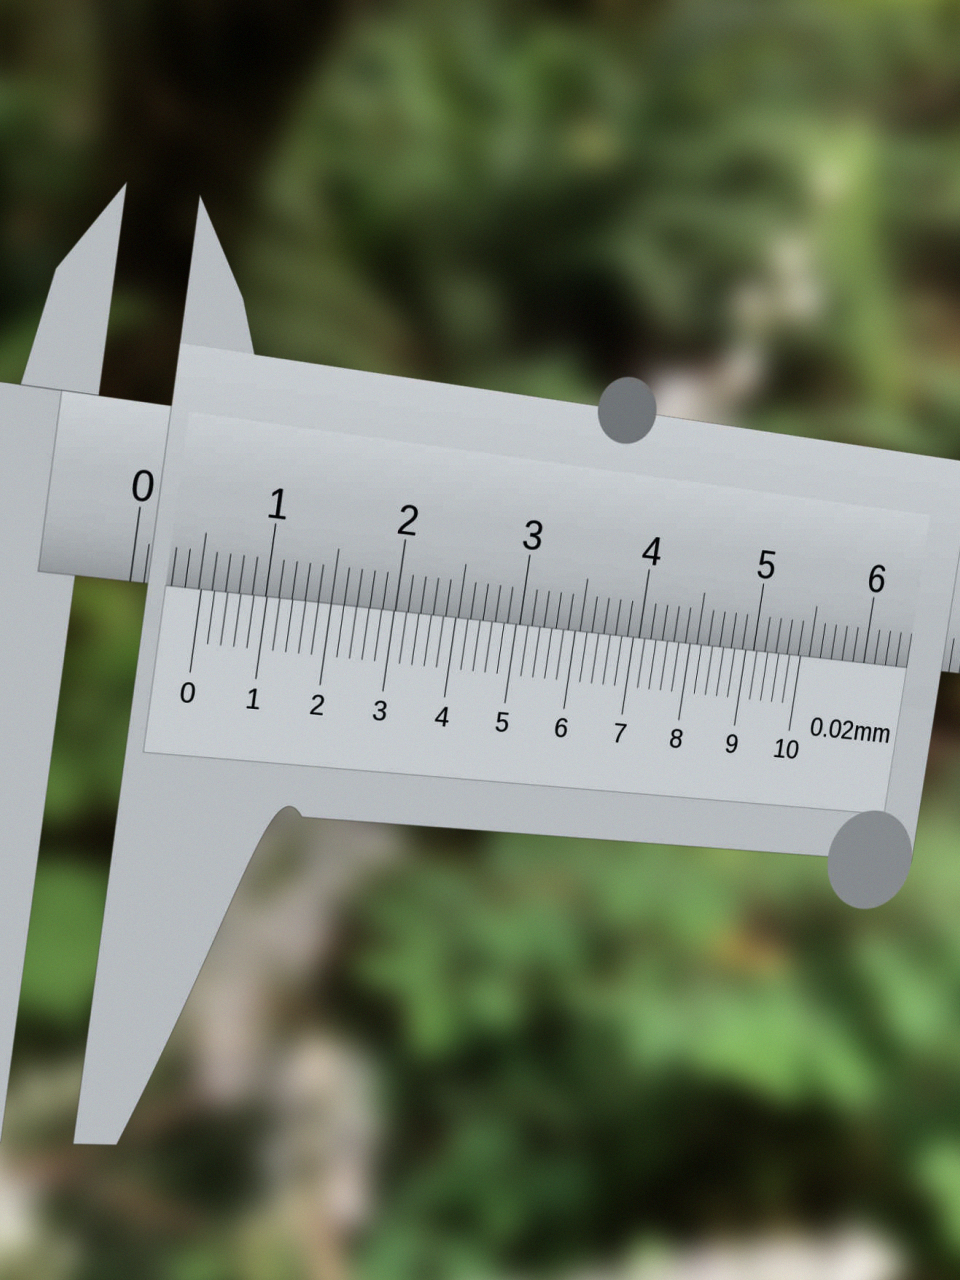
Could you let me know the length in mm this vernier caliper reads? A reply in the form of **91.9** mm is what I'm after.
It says **5.2** mm
